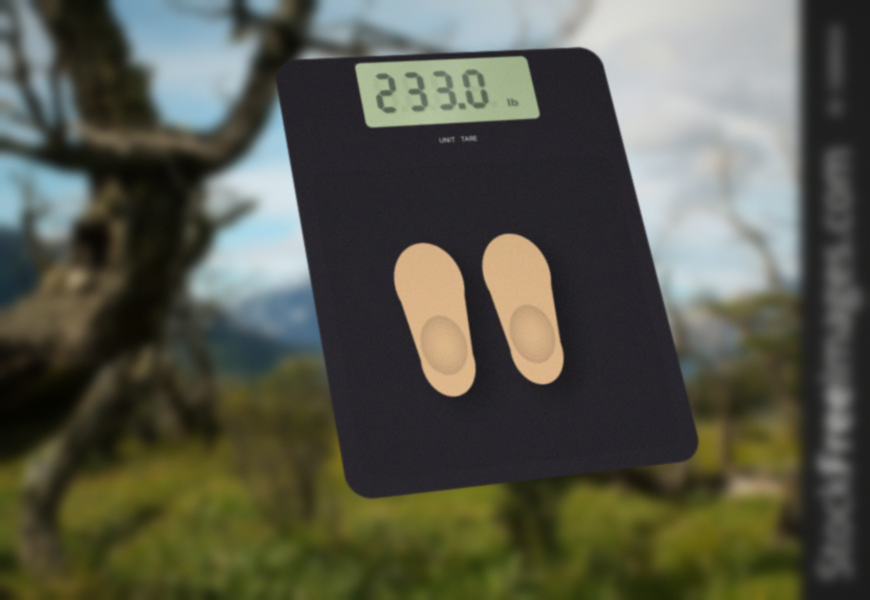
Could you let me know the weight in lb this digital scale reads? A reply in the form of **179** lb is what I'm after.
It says **233.0** lb
